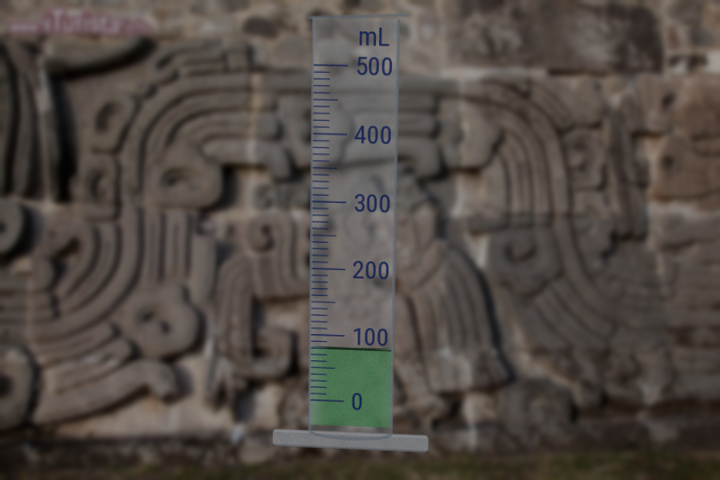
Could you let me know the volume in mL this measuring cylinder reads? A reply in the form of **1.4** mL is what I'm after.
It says **80** mL
